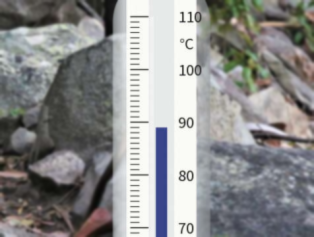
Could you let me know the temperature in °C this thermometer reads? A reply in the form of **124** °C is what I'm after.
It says **89** °C
